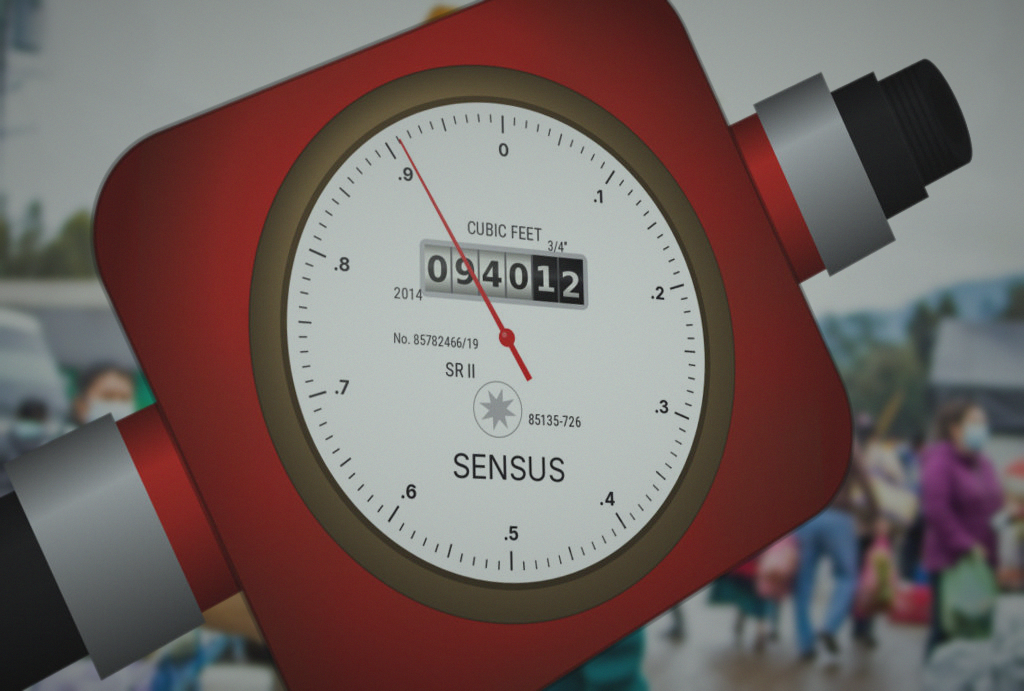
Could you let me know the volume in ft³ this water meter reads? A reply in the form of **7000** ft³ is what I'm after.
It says **94011.91** ft³
